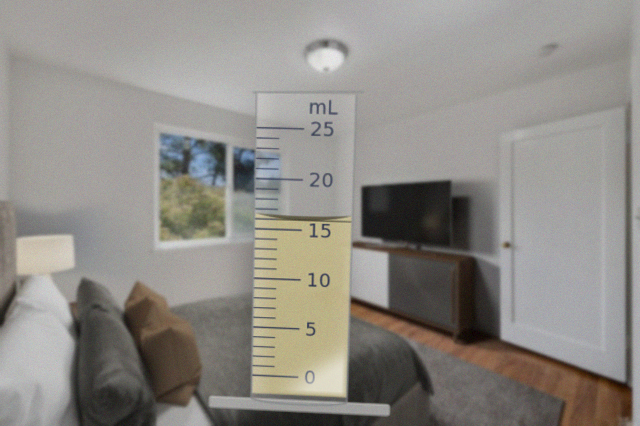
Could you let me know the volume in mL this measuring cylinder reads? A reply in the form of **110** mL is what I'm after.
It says **16** mL
